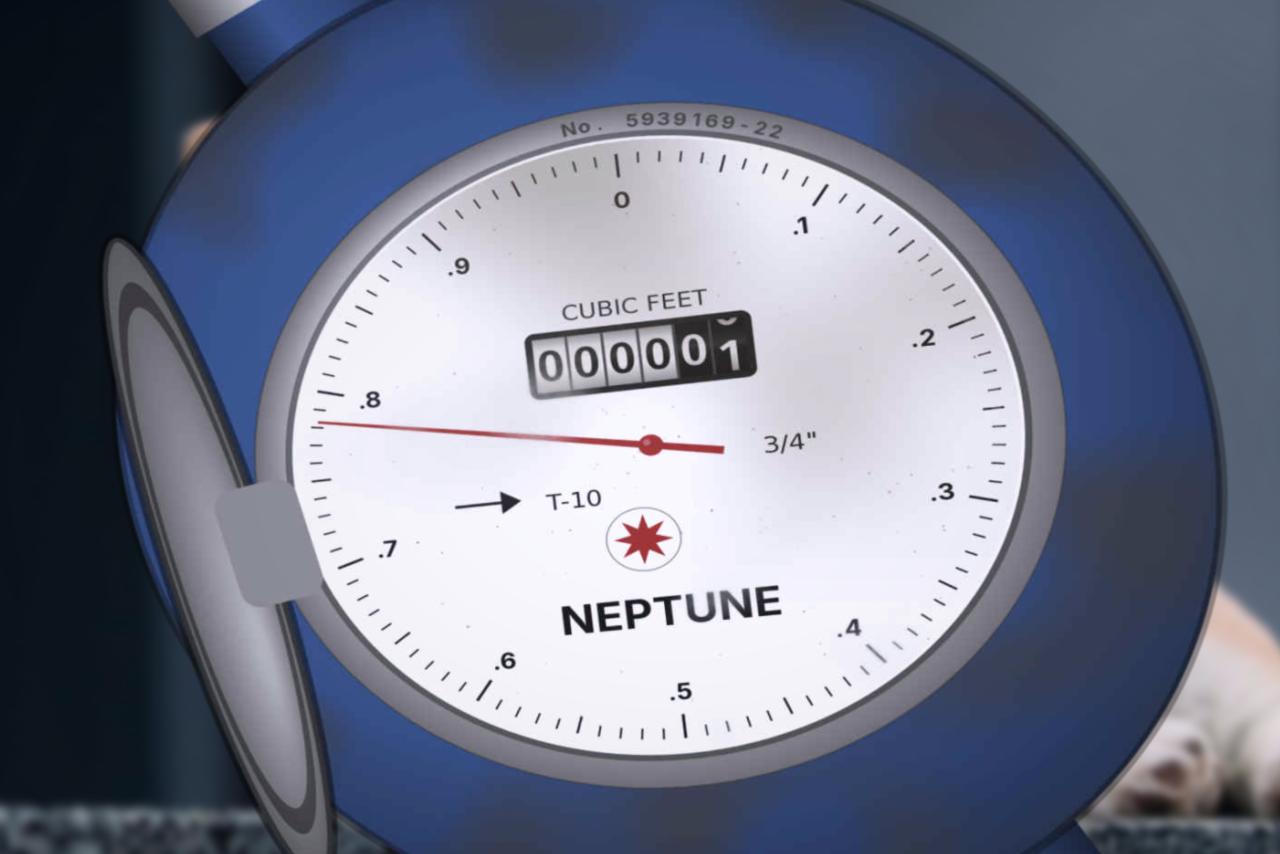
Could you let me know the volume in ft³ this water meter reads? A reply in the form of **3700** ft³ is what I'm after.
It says **0.78** ft³
